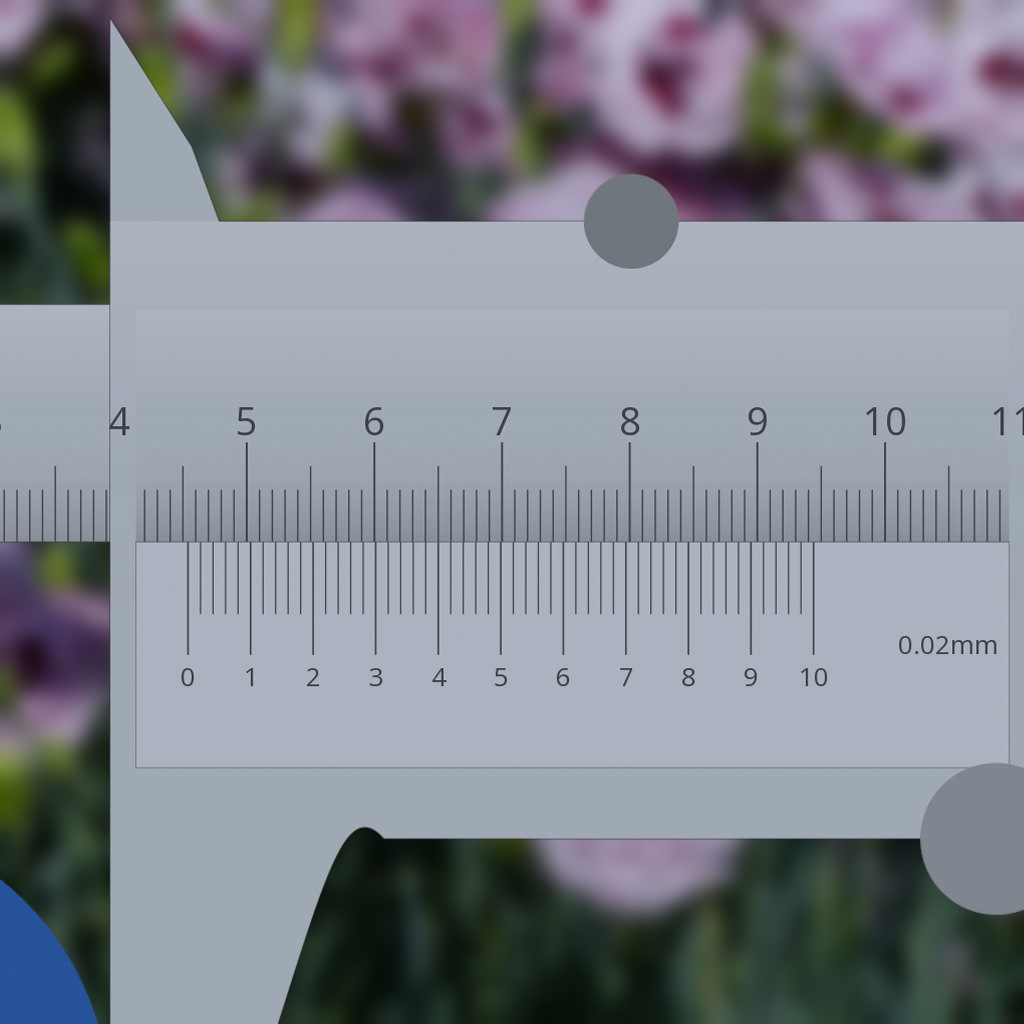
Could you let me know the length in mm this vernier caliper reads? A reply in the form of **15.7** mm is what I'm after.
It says **45.4** mm
